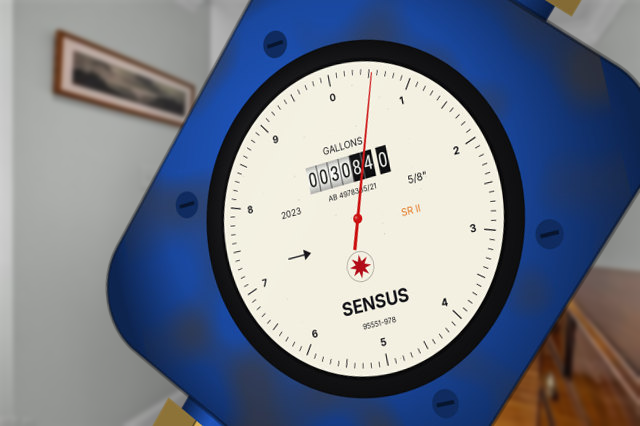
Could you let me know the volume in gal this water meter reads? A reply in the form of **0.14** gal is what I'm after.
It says **30840.5** gal
